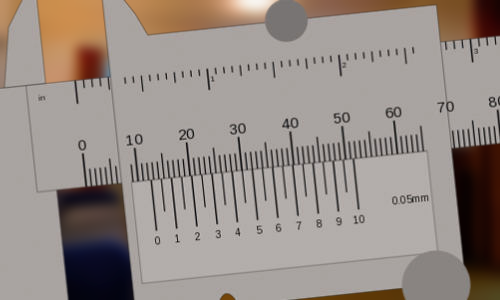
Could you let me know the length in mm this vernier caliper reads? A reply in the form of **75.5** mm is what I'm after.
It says **12.5** mm
